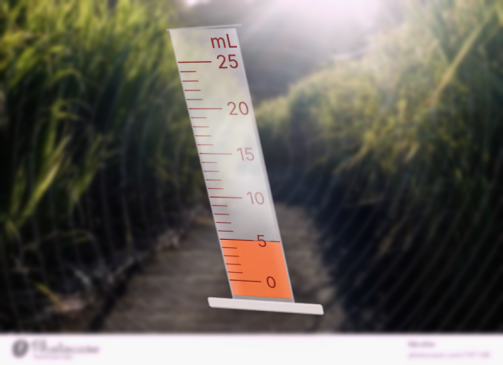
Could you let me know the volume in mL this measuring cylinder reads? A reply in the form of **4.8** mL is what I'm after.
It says **5** mL
